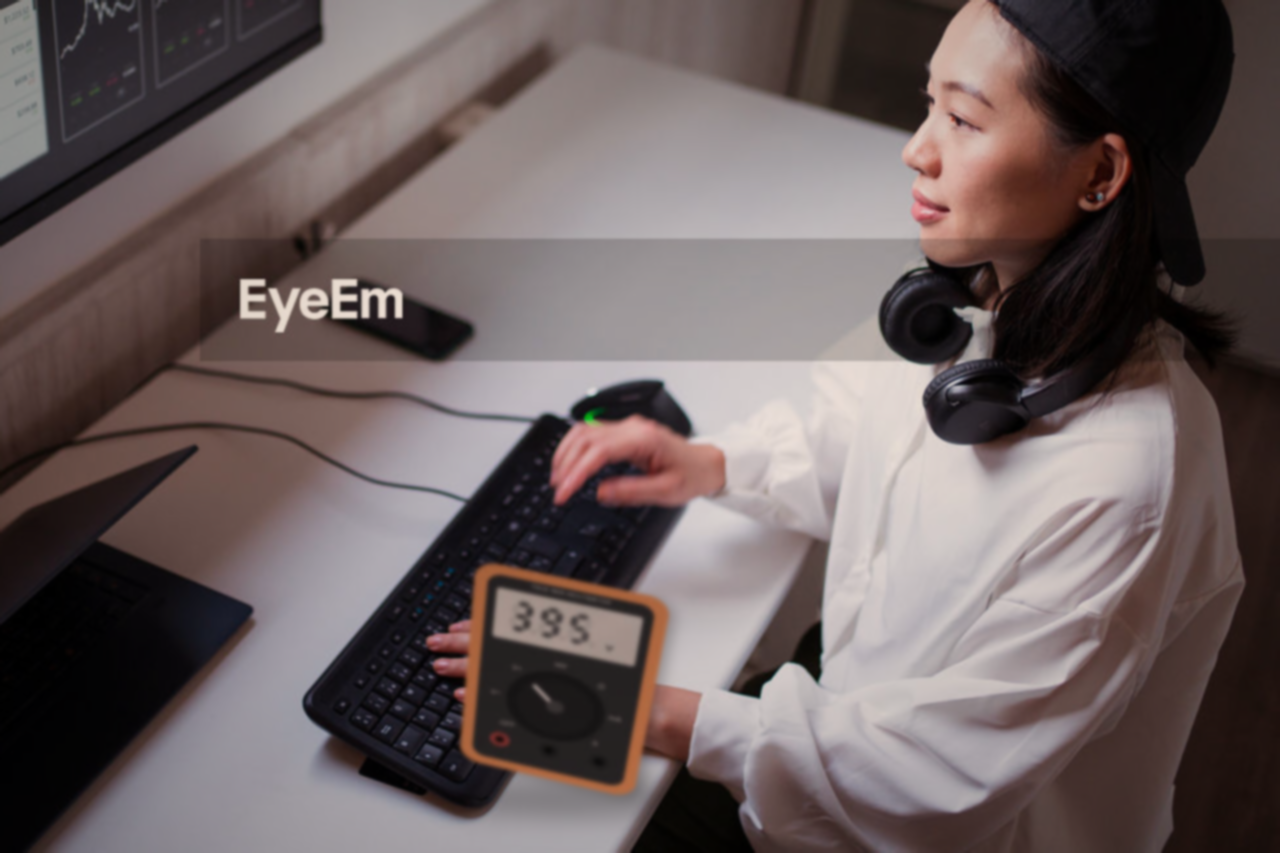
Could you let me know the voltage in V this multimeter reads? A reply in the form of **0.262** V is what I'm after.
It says **395** V
